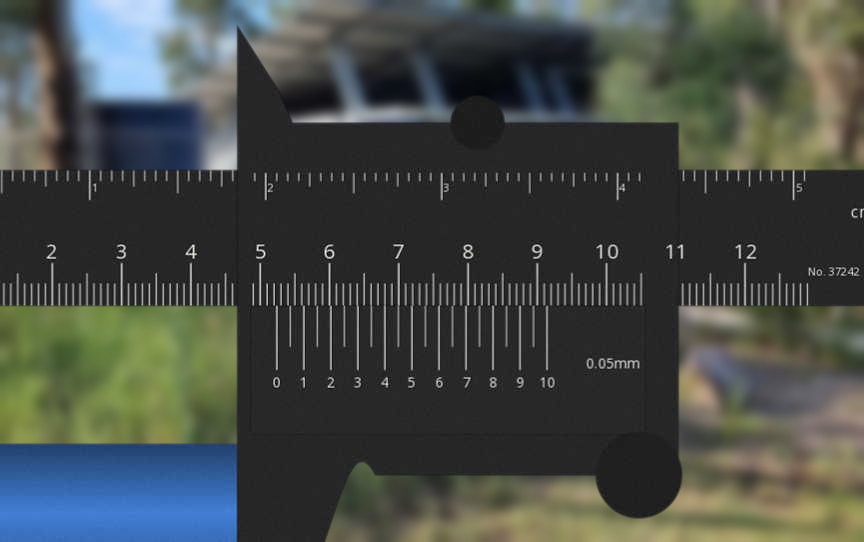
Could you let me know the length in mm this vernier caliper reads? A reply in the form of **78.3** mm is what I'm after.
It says **52.4** mm
